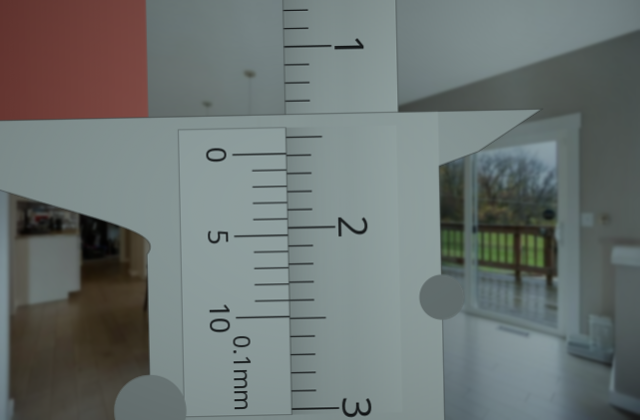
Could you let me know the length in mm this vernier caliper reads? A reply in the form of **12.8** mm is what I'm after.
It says **15.9** mm
